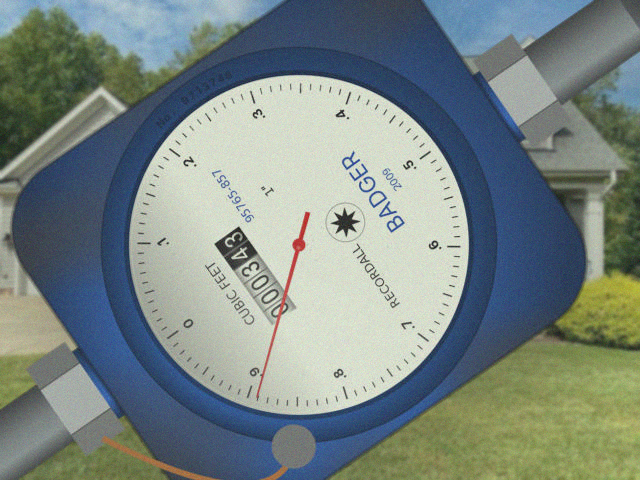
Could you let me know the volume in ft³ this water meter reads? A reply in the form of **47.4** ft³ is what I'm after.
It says **342.89** ft³
